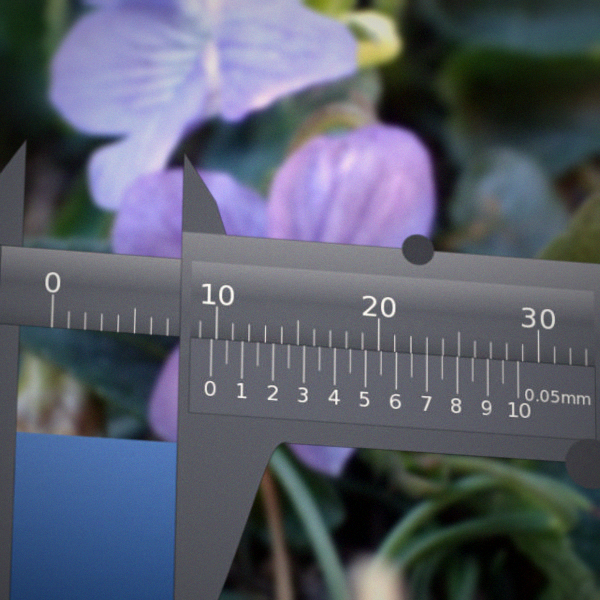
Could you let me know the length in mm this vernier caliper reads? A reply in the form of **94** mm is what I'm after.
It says **9.7** mm
